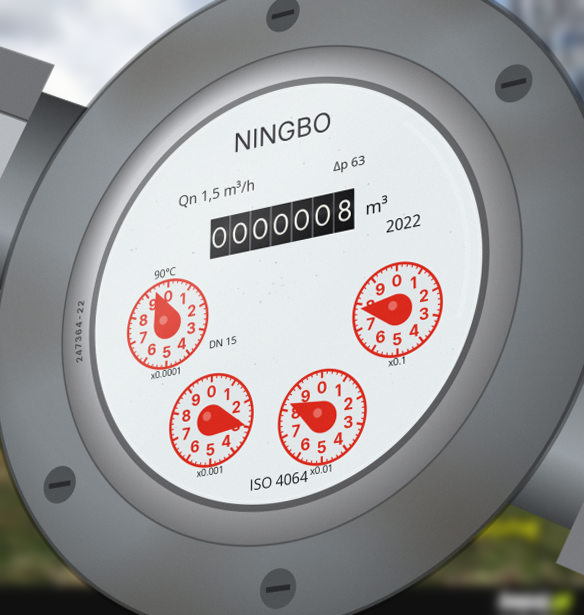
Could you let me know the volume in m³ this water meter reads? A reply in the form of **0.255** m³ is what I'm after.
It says **8.7829** m³
